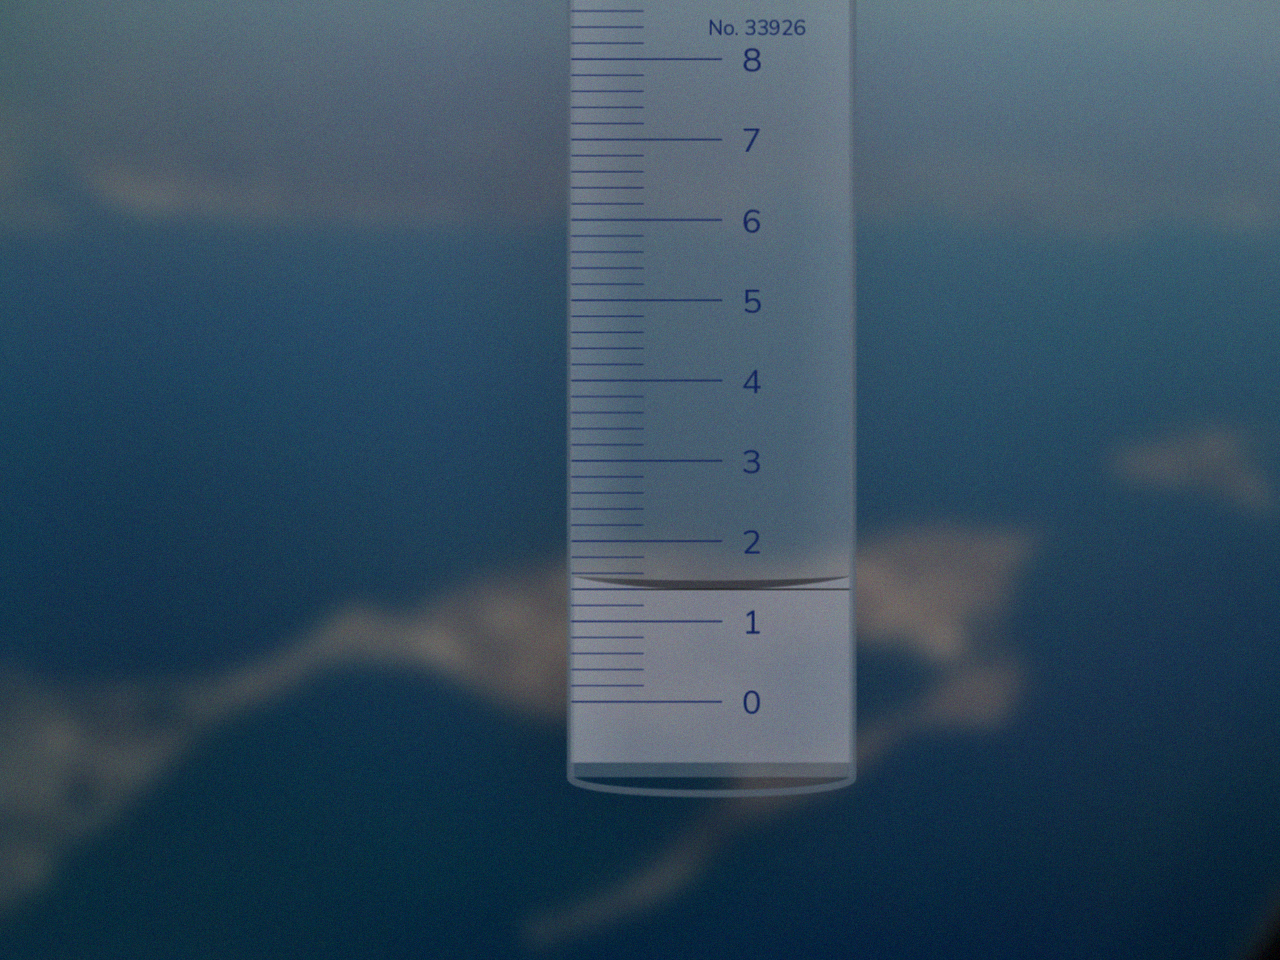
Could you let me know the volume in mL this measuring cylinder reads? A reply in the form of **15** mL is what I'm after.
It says **1.4** mL
